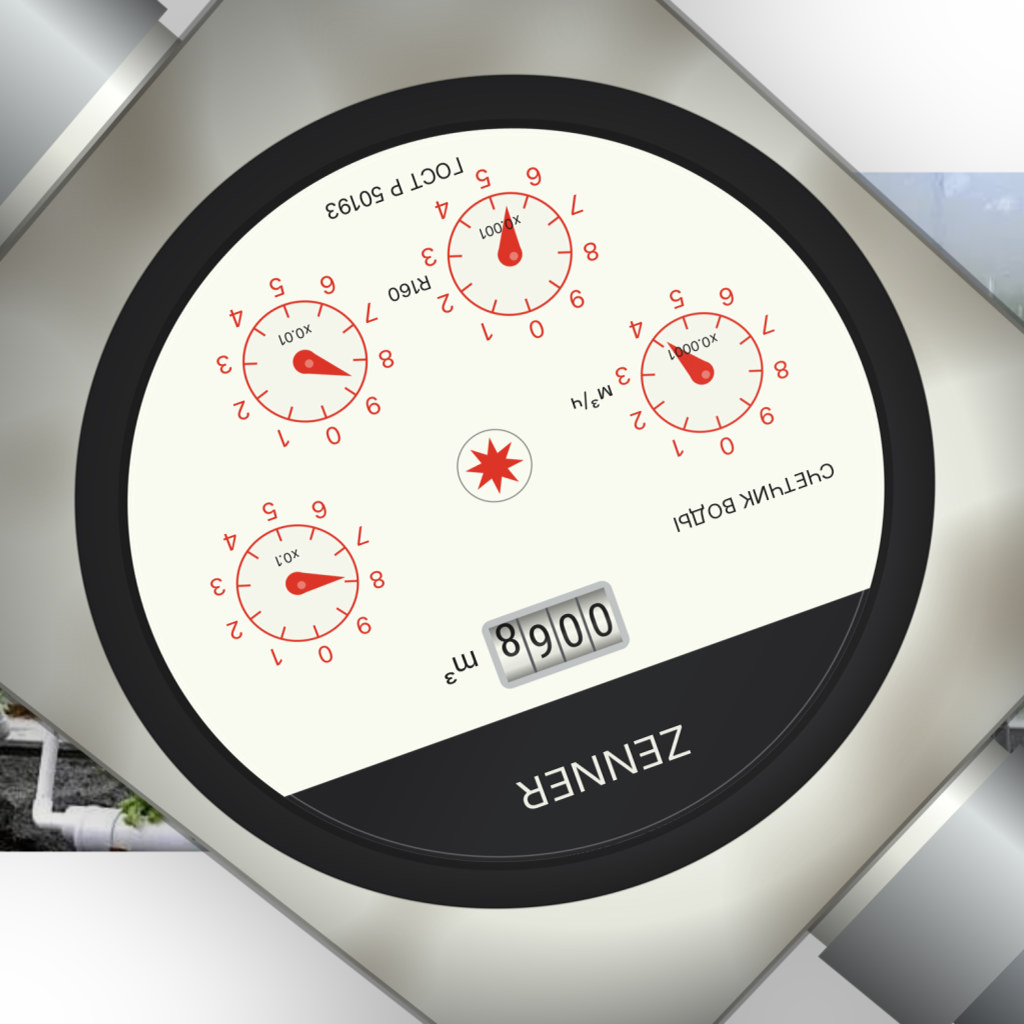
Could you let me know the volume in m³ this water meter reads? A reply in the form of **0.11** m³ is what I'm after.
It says **67.7854** m³
